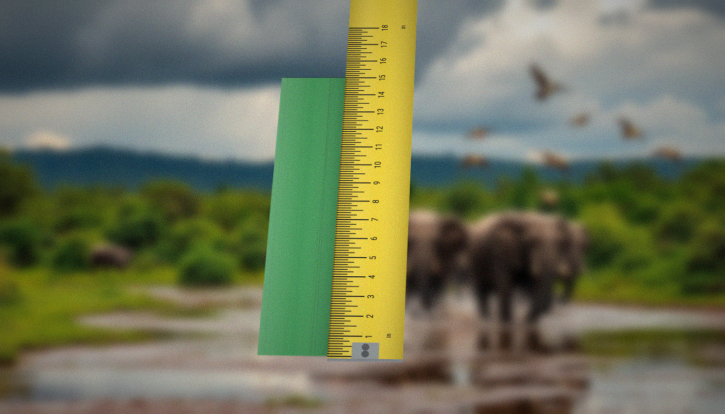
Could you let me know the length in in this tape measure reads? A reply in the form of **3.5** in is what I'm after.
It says **15** in
